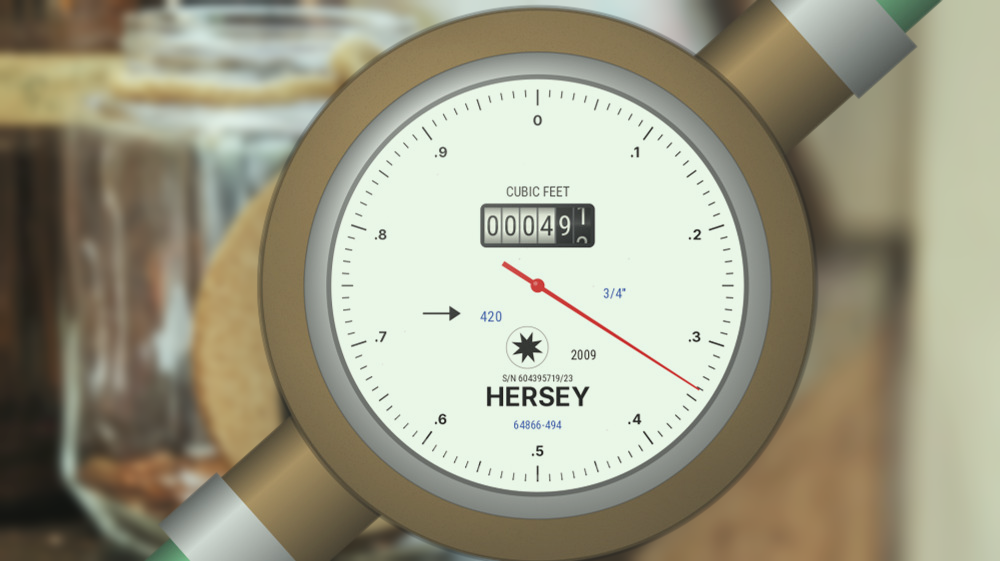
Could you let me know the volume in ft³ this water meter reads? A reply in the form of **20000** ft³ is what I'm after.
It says **491.34** ft³
